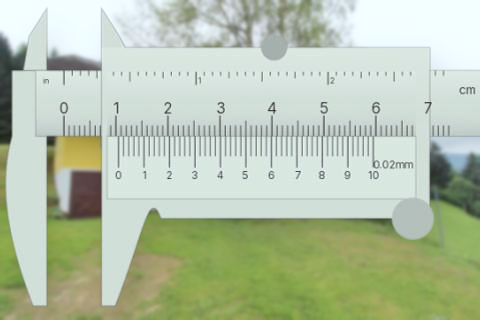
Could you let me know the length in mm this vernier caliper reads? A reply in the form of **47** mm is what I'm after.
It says **10.5** mm
